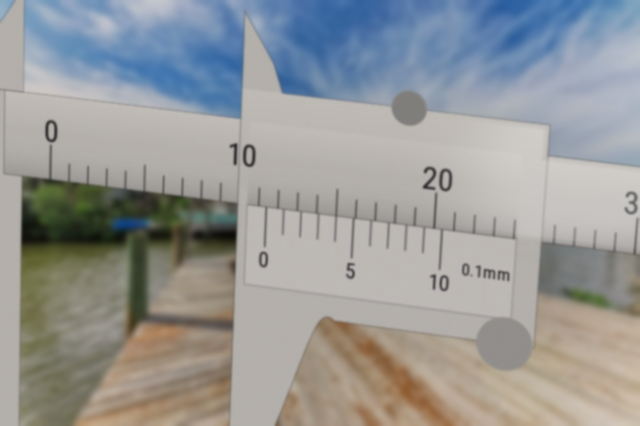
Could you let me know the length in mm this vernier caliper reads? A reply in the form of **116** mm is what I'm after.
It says **11.4** mm
